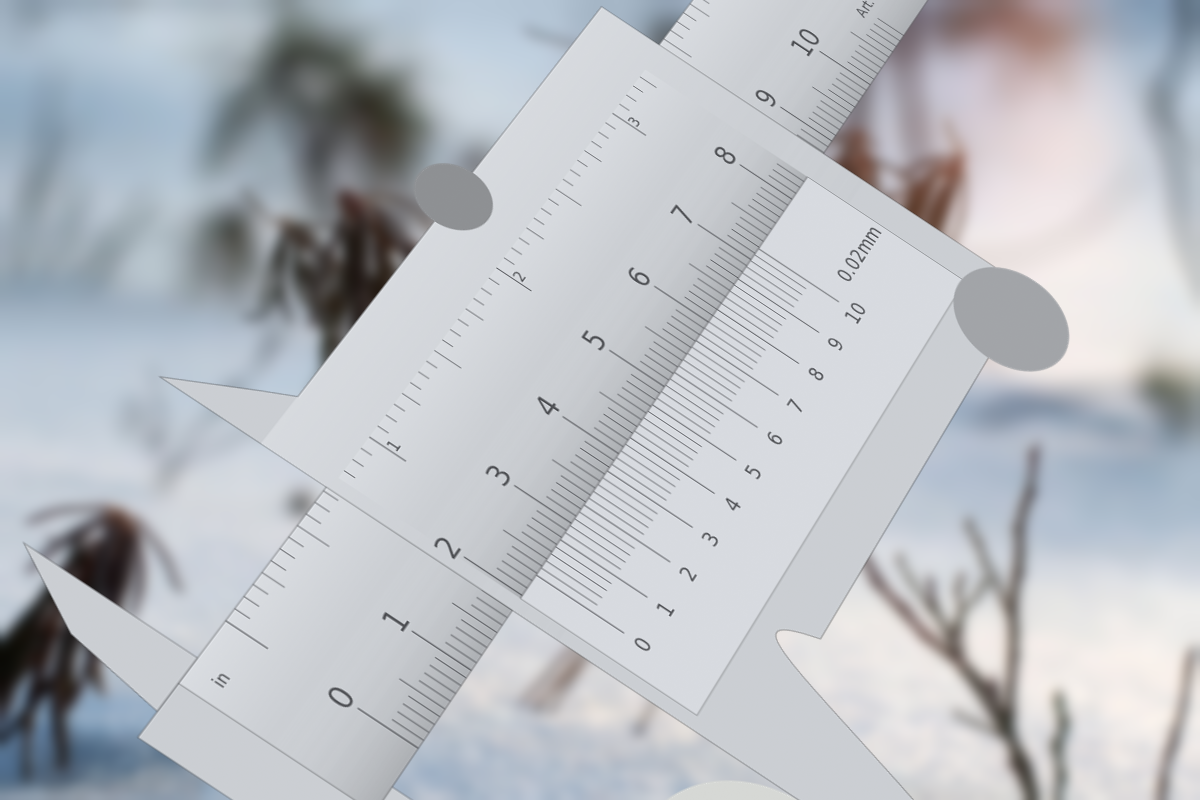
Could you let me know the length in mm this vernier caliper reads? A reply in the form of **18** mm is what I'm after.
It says **22.8** mm
